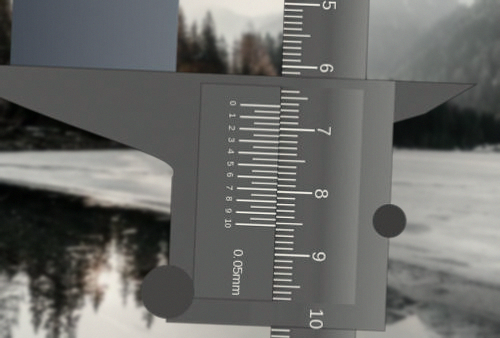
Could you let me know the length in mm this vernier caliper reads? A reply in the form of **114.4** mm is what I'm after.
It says **66.4** mm
